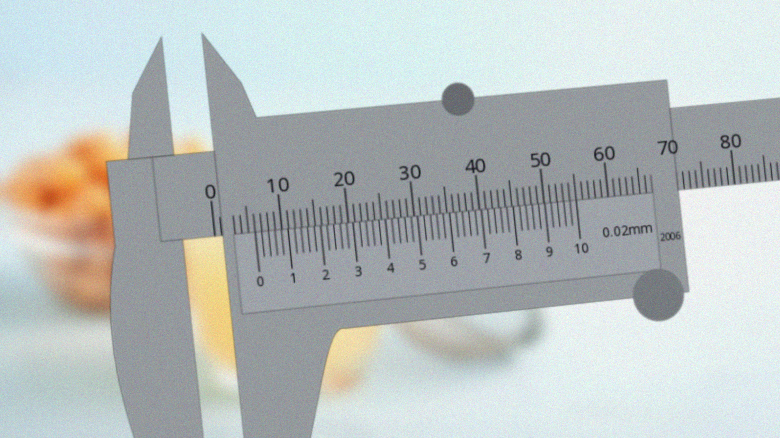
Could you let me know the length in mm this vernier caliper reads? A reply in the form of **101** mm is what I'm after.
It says **6.0** mm
